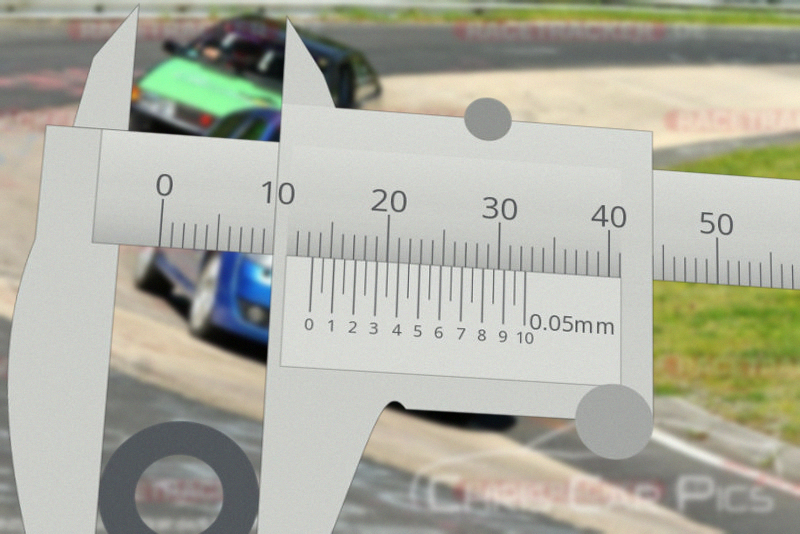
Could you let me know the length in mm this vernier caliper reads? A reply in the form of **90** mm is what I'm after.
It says **13.4** mm
